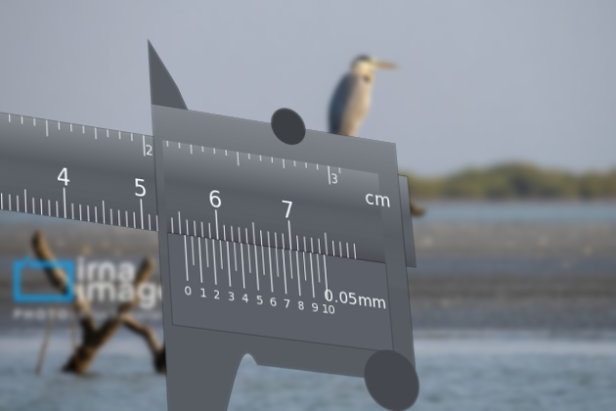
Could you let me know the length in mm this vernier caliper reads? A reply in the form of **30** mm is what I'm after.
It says **55.6** mm
